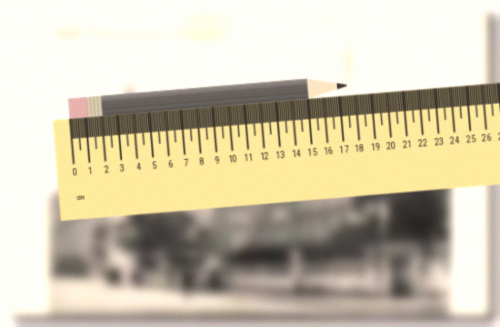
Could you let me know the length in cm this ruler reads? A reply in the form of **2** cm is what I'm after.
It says **17.5** cm
